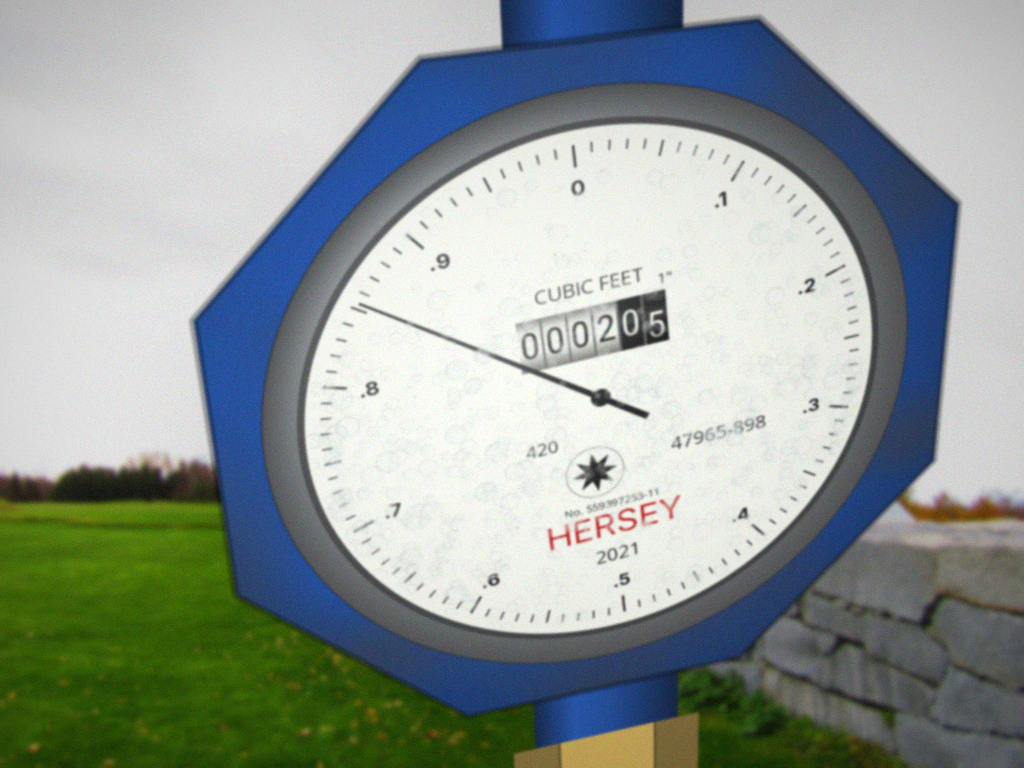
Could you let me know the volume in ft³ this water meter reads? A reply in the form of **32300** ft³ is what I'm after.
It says **204.85** ft³
